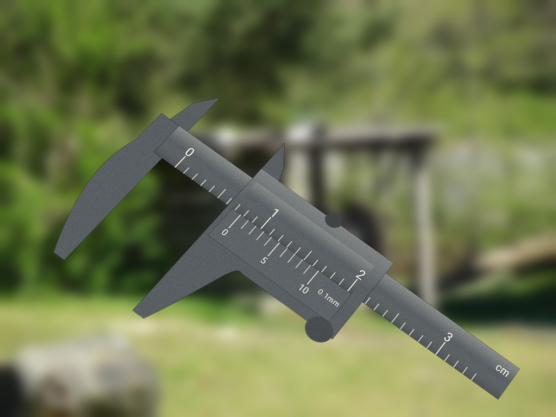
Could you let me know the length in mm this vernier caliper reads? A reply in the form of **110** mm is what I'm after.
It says **7.7** mm
